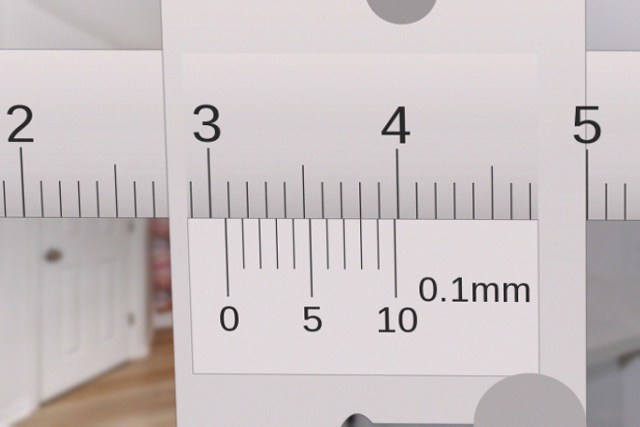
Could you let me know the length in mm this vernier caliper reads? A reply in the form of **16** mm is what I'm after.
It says **30.8** mm
